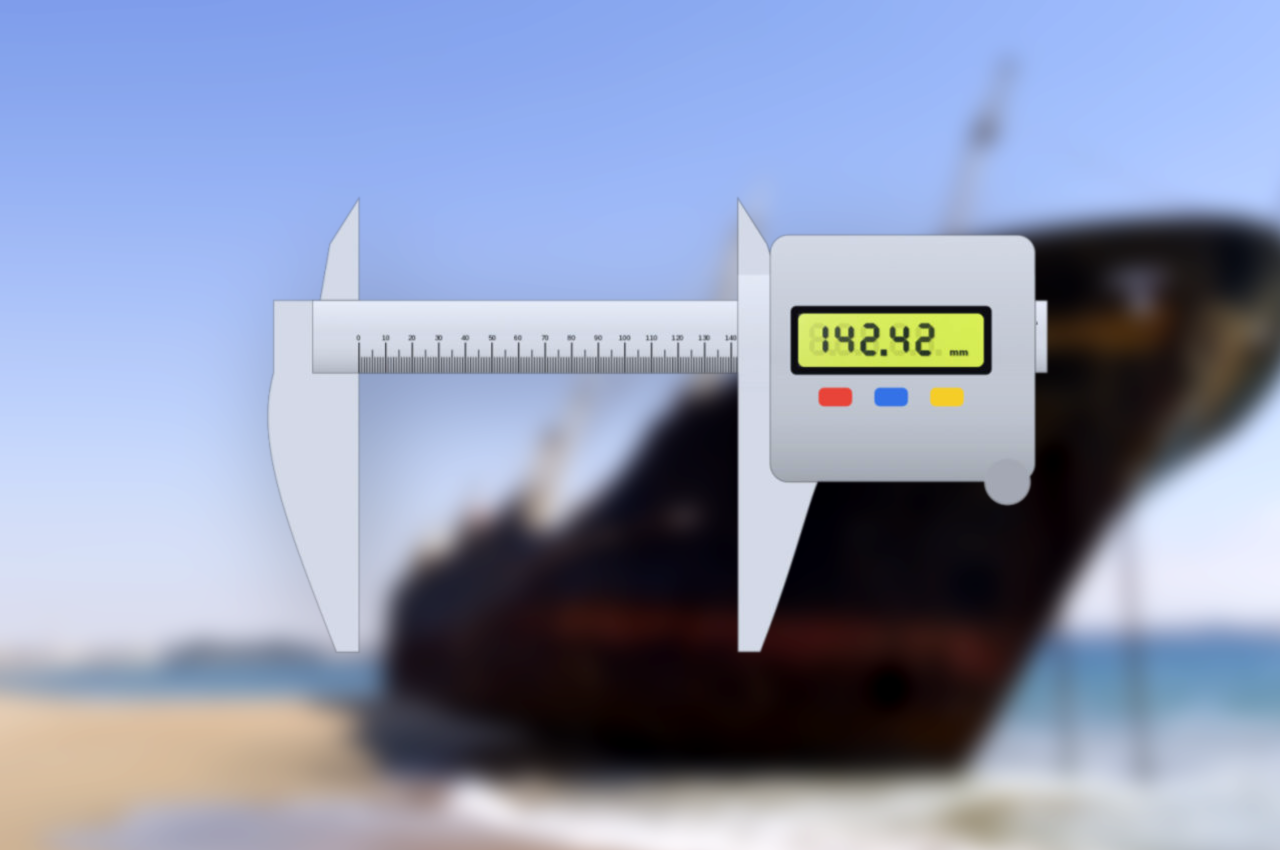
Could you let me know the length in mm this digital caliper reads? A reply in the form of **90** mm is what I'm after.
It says **142.42** mm
